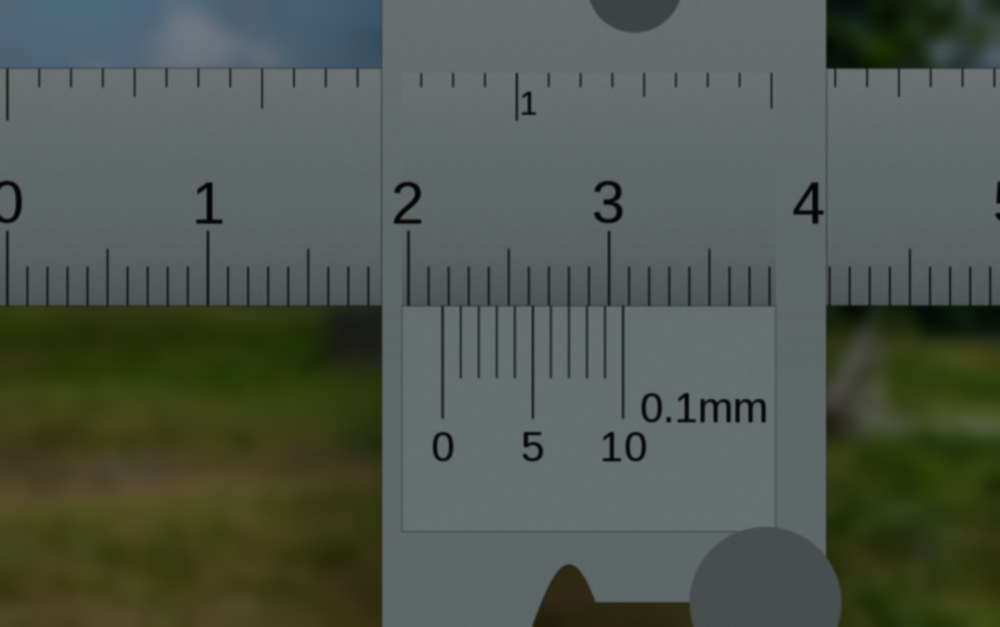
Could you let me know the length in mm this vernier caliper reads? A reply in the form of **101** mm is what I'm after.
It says **21.7** mm
